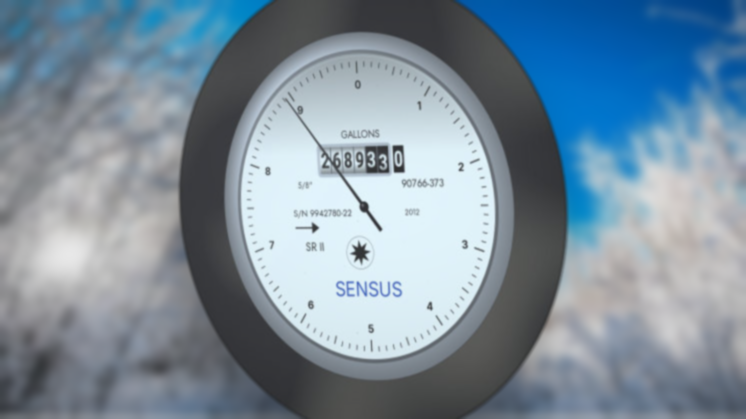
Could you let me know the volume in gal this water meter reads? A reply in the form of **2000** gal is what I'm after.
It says **2689328.9** gal
